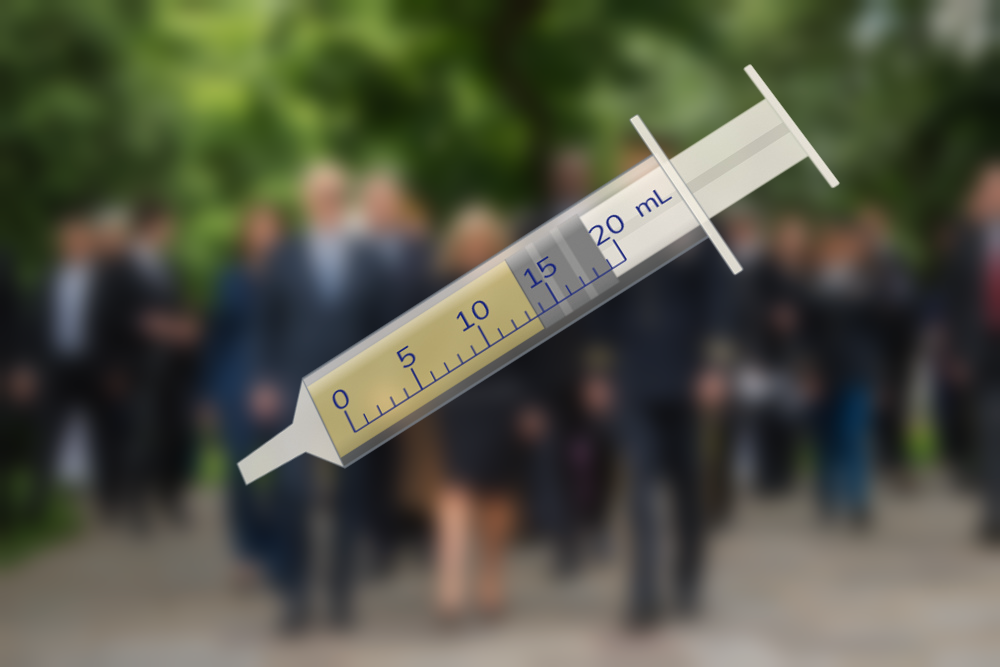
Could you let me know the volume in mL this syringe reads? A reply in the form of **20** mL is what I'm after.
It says **13.5** mL
